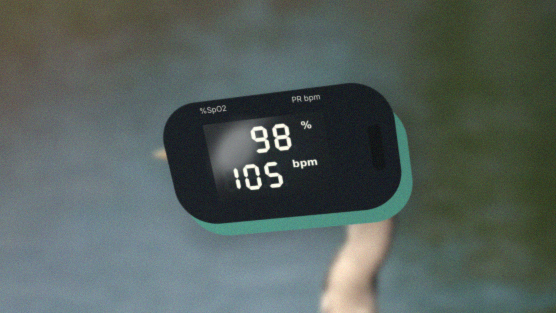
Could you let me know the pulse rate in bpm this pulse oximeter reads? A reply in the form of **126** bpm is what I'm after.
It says **105** bpm
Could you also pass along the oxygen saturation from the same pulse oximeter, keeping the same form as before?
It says **98** %
